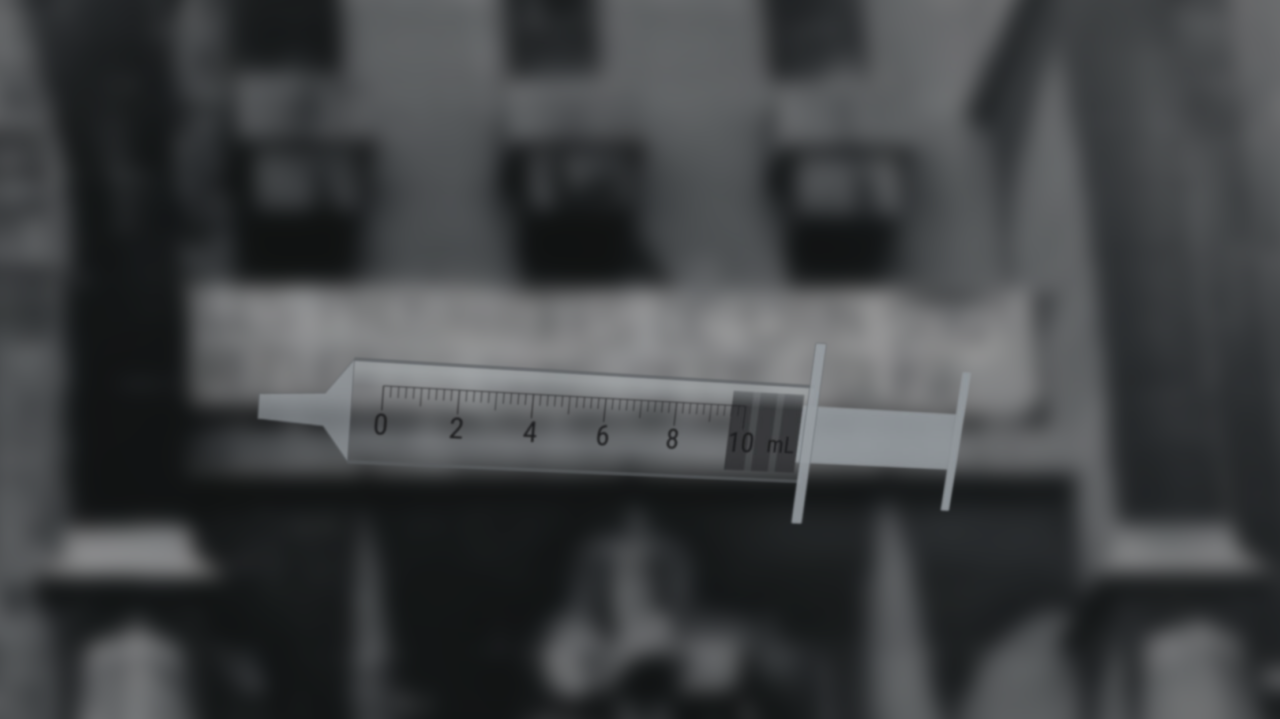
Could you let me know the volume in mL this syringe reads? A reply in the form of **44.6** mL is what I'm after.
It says **9.6** mL
